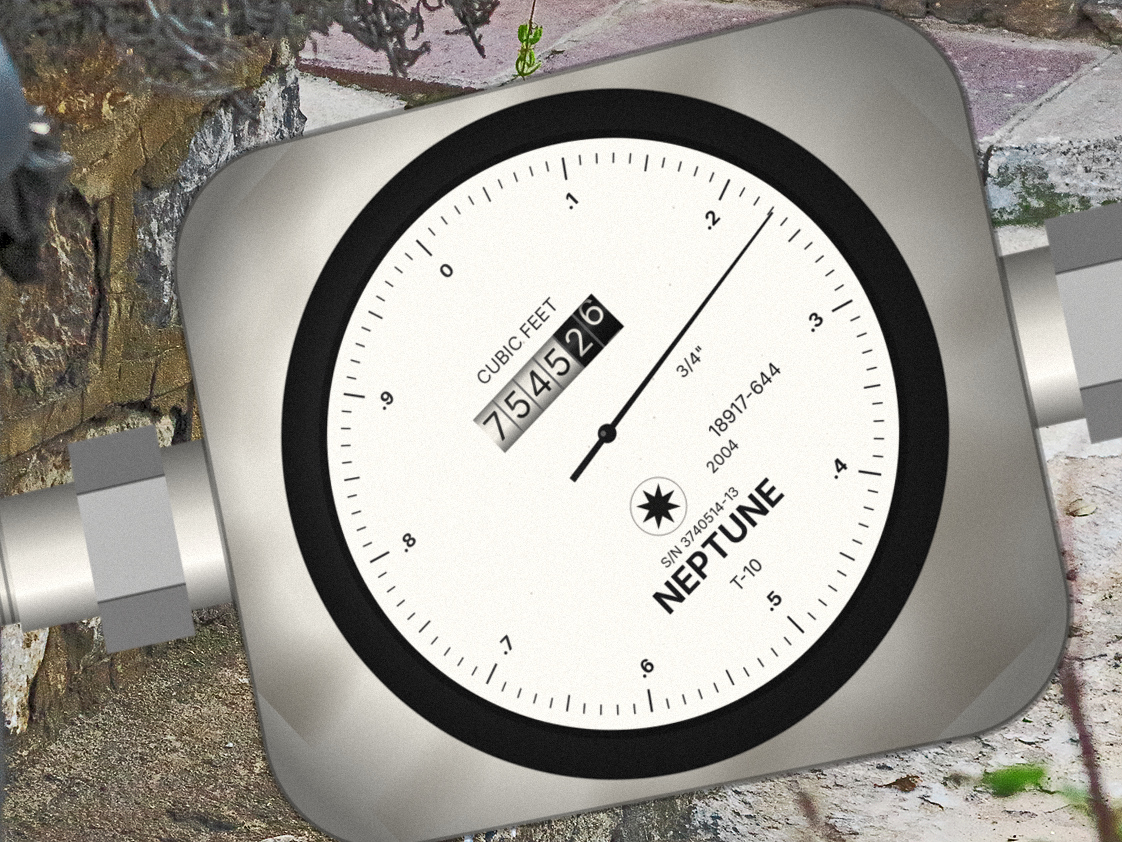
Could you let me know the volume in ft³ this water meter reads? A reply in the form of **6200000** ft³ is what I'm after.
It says **754526.23** ft³
